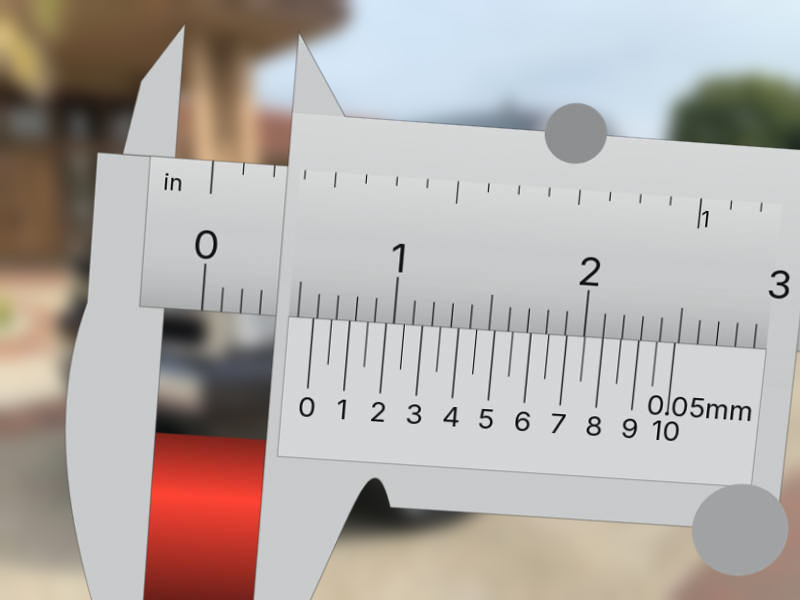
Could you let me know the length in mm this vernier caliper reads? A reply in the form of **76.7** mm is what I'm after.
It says **5.8** mm
